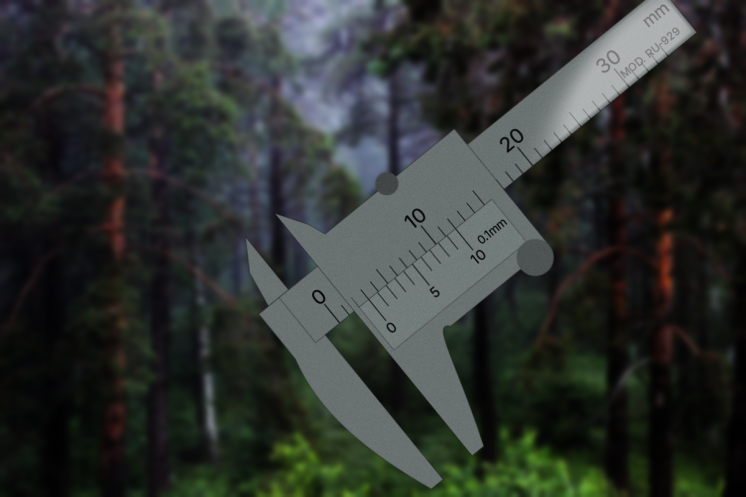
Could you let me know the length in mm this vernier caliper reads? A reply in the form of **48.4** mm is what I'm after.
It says **3.0** mm
